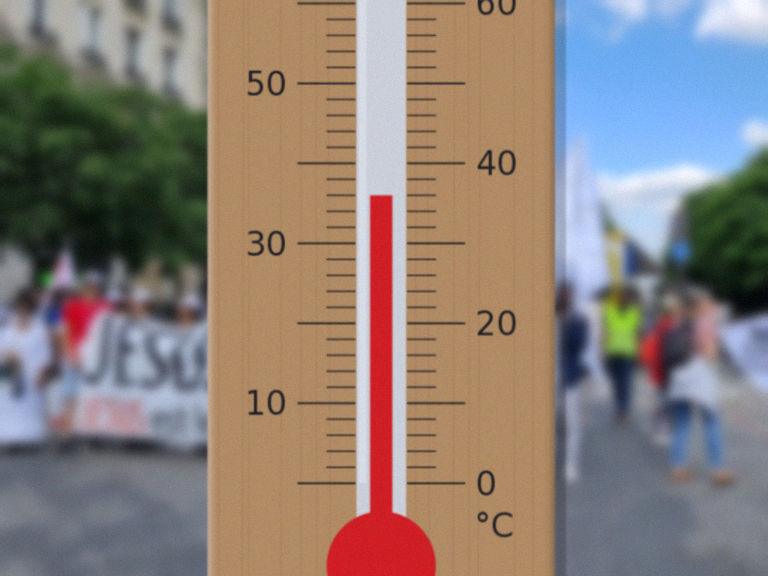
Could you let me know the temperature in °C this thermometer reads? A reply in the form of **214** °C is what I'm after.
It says **36** °C
